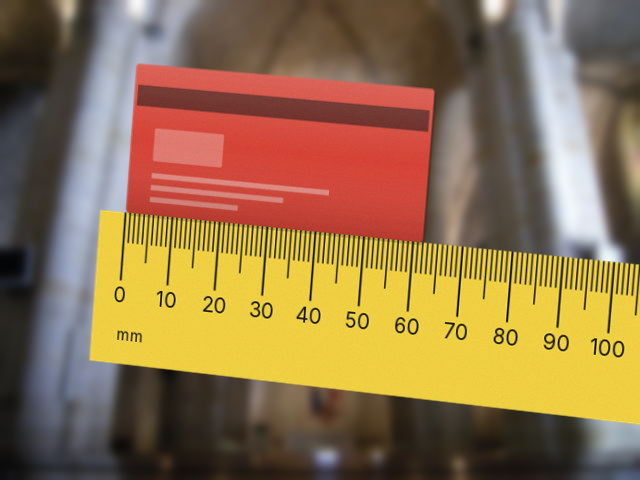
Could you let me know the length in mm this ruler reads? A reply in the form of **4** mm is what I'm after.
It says **62** mm
